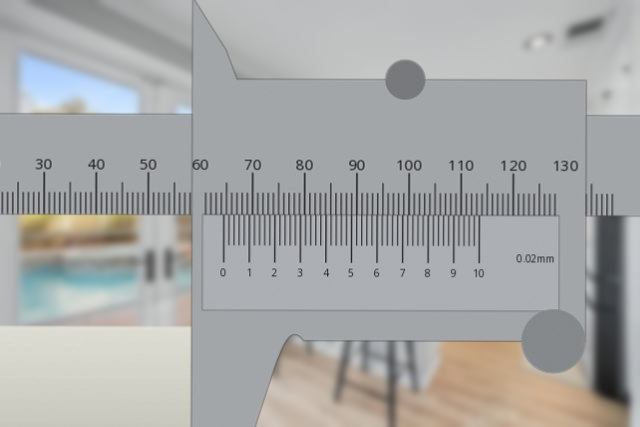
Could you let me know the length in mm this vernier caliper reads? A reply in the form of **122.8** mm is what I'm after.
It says **64.5** mm
